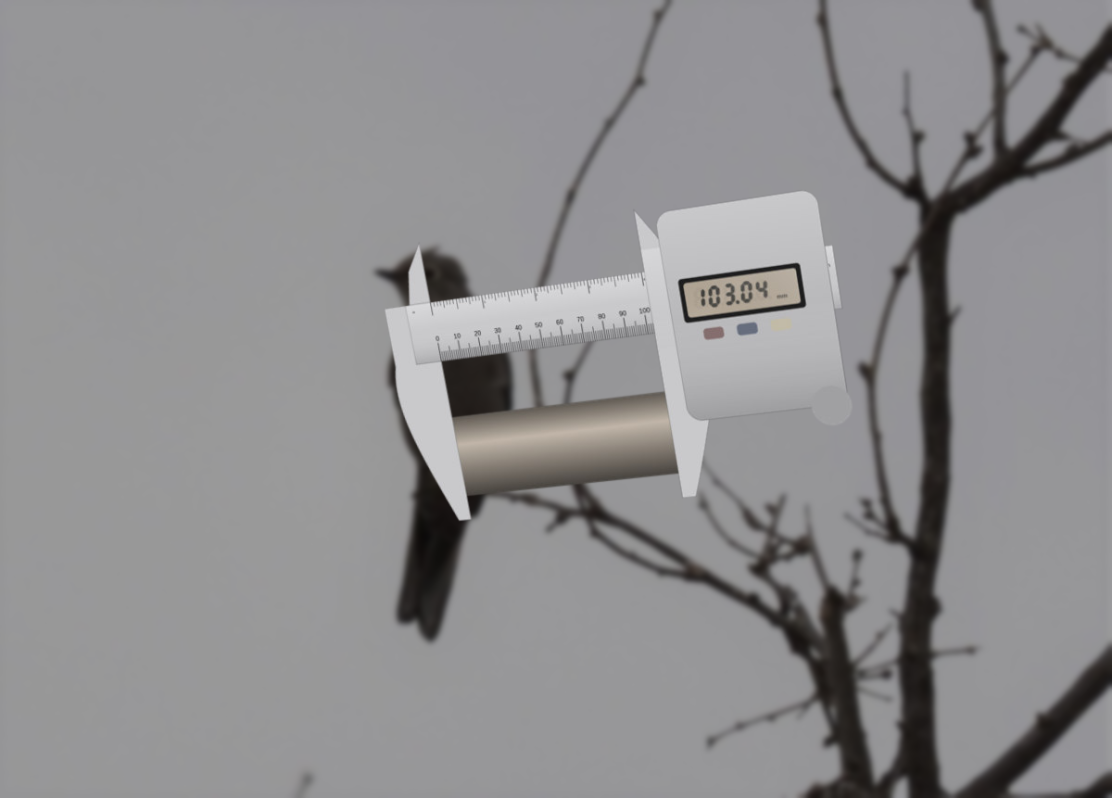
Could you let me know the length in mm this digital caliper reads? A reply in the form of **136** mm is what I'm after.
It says **103.04** mm
